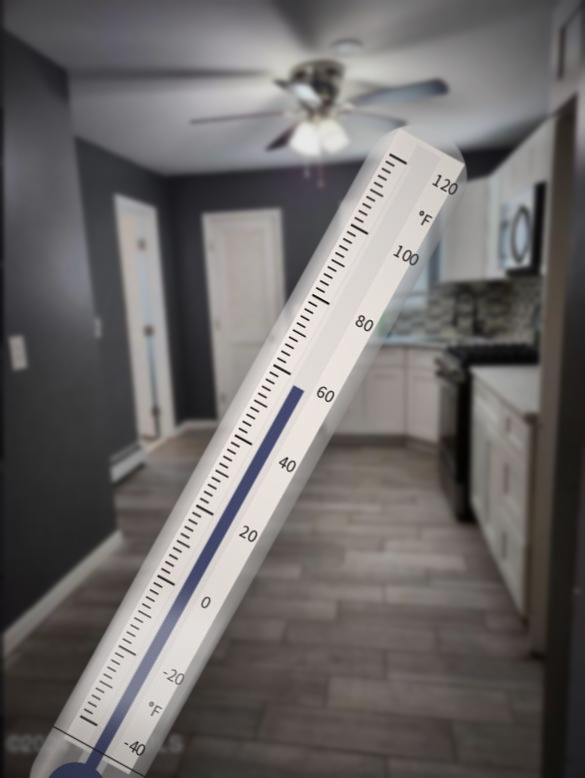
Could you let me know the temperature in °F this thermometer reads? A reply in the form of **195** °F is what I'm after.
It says **58** °F
